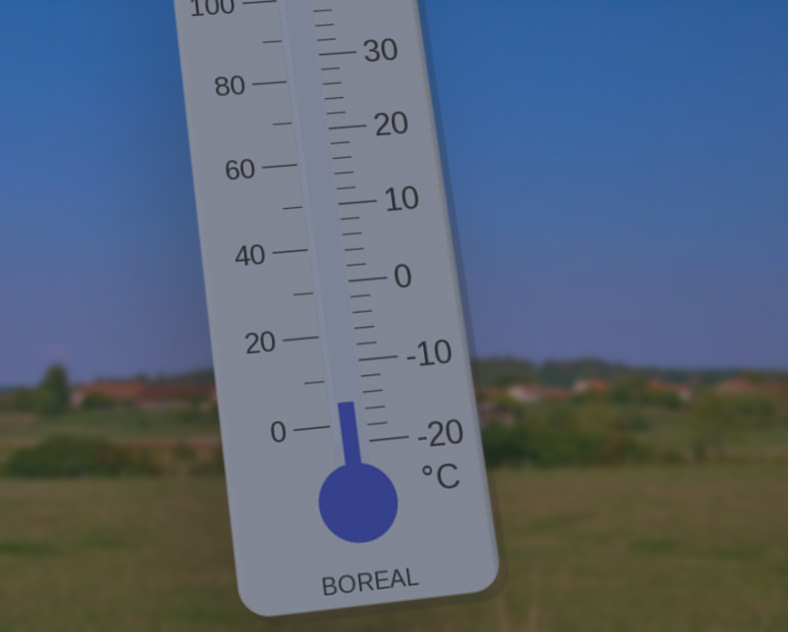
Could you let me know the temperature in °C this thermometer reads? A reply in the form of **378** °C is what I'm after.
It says **-15** °C
